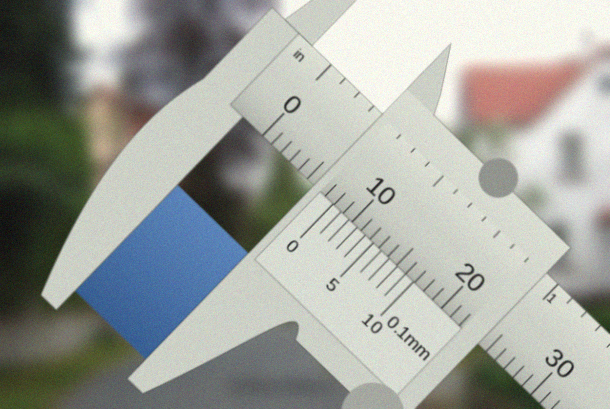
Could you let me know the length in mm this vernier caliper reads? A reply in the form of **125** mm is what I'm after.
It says **7.9** mm
